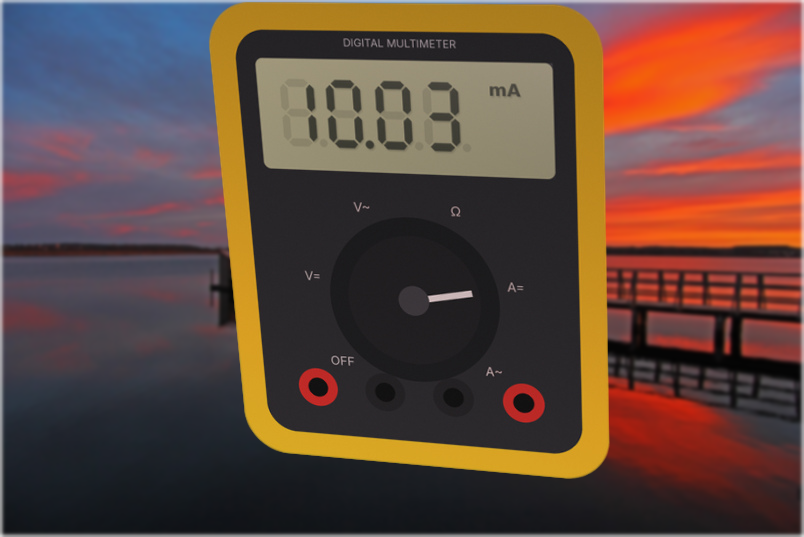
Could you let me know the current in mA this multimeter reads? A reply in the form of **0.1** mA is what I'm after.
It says **10.03** mA
